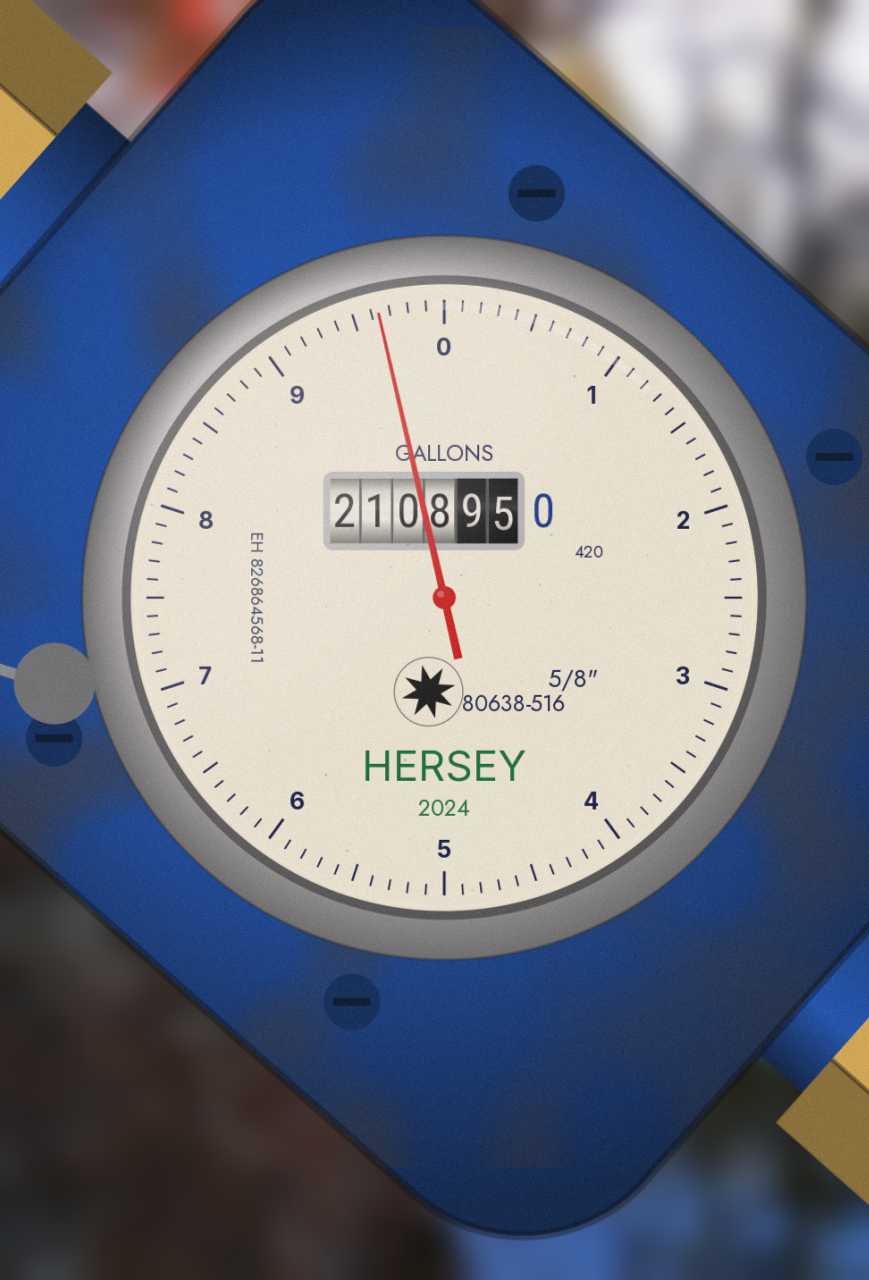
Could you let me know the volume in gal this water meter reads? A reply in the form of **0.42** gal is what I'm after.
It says **2108949.6** gal
